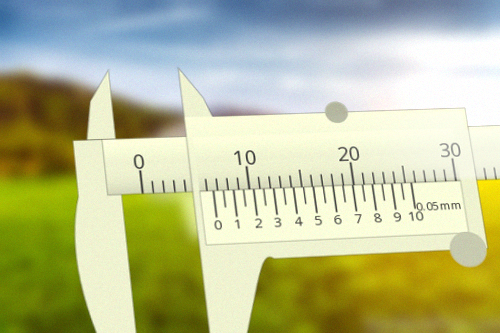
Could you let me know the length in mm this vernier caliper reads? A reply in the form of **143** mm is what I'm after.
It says **6.6** mm
